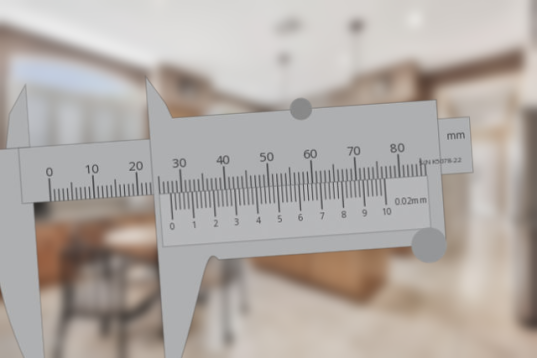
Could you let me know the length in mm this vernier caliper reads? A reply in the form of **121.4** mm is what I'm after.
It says **27.5** mm
